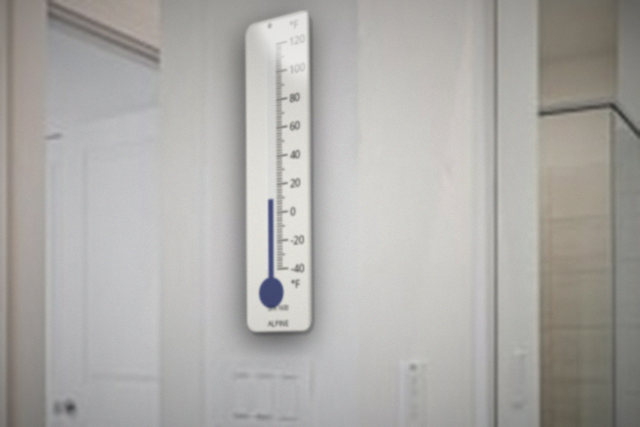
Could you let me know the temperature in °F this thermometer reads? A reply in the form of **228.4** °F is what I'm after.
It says **10** °F
